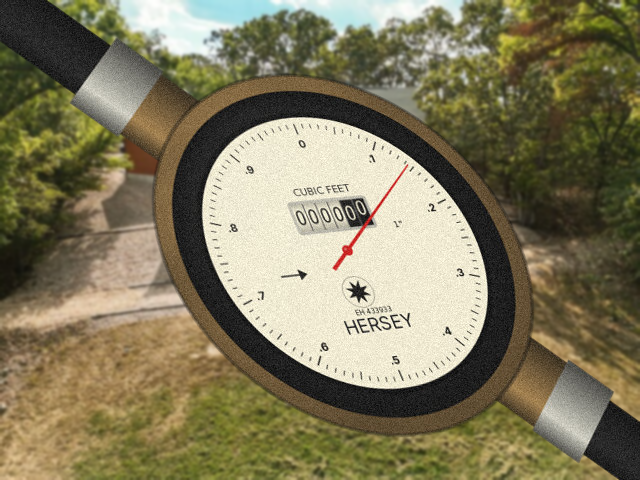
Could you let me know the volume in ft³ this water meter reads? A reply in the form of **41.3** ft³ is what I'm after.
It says **0.14** ft³
